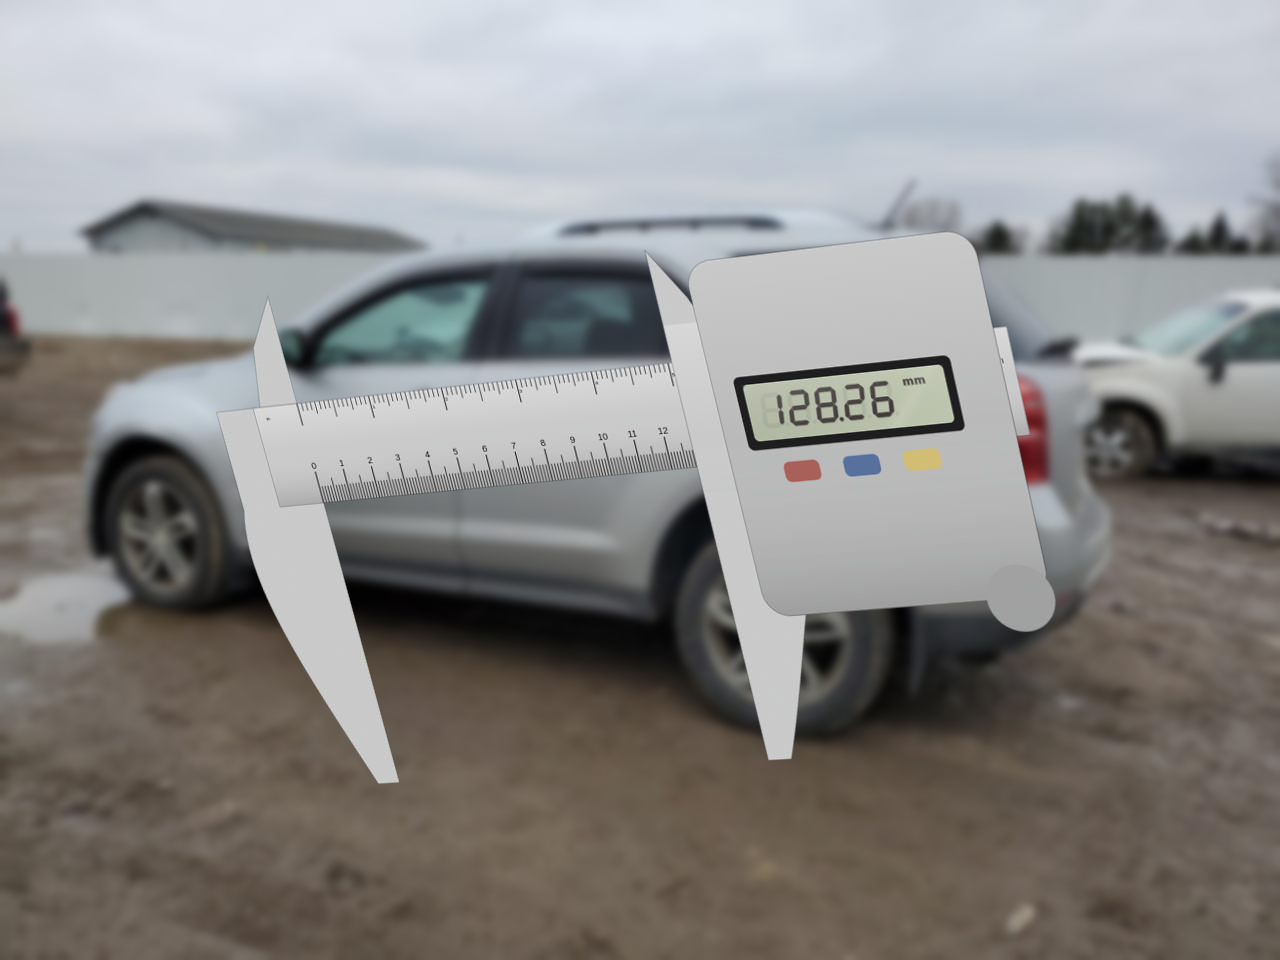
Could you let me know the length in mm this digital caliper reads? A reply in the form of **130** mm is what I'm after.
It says **128.26** mm
